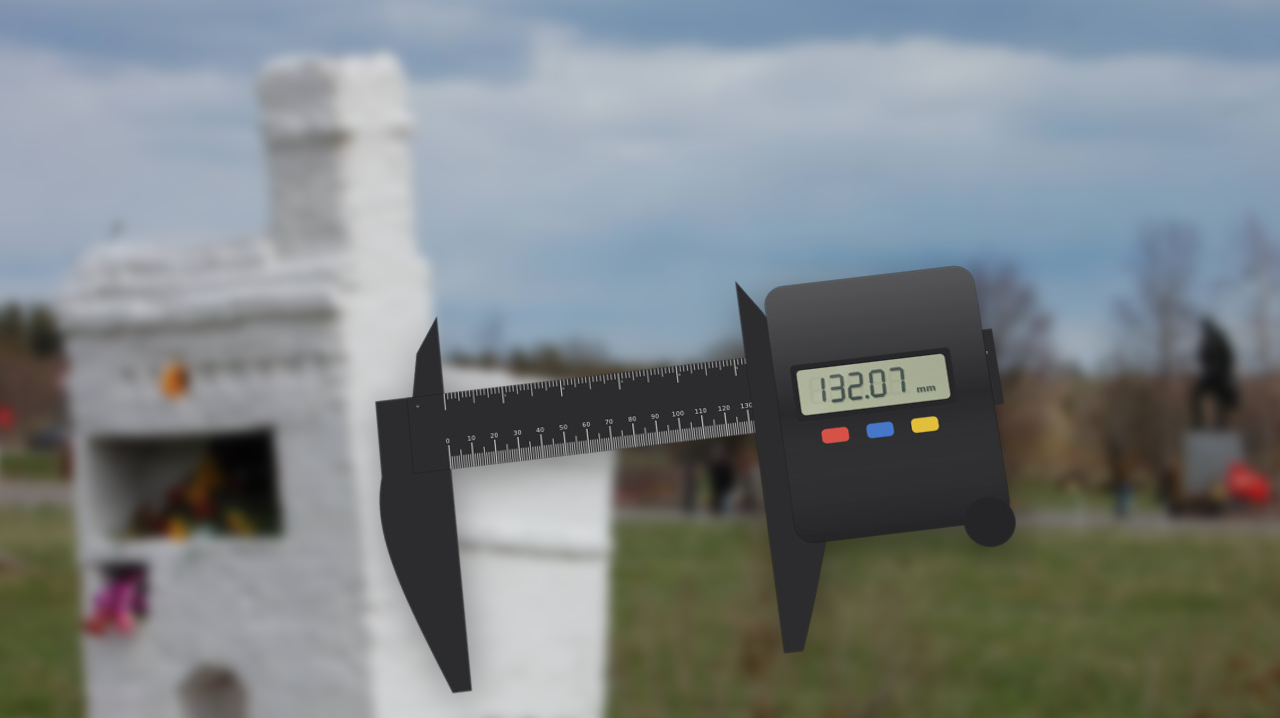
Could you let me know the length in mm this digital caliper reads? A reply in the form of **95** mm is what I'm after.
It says **132.07** mm
